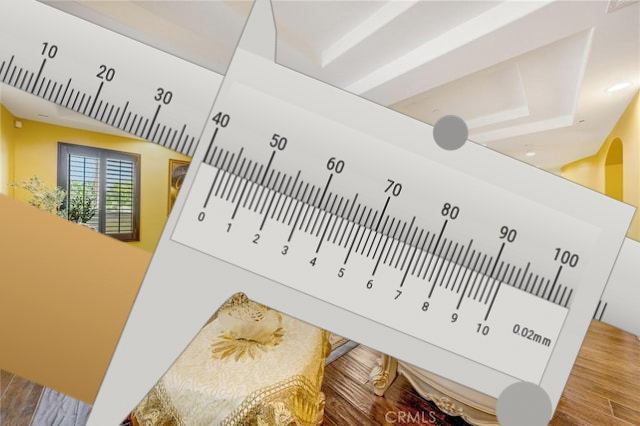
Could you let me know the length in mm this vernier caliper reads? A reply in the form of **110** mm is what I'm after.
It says **42.8** mm
